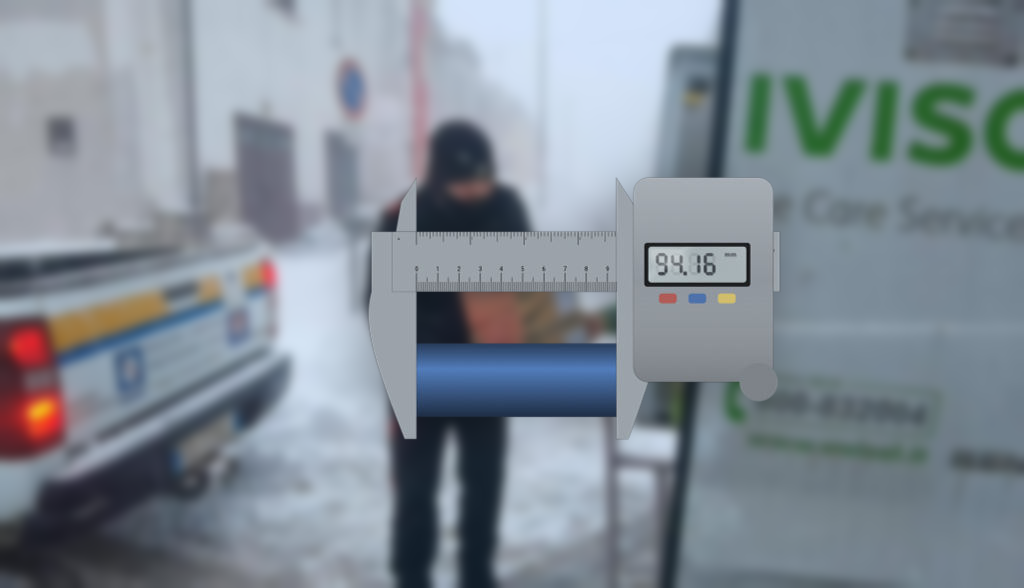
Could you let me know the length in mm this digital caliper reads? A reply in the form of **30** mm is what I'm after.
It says **94.16** mm
